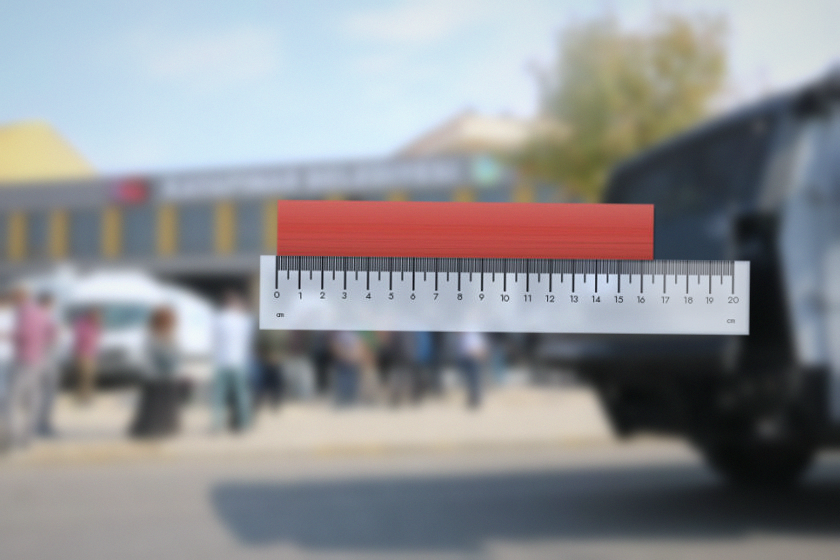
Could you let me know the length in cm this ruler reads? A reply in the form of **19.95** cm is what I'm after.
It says **16.5** cm
